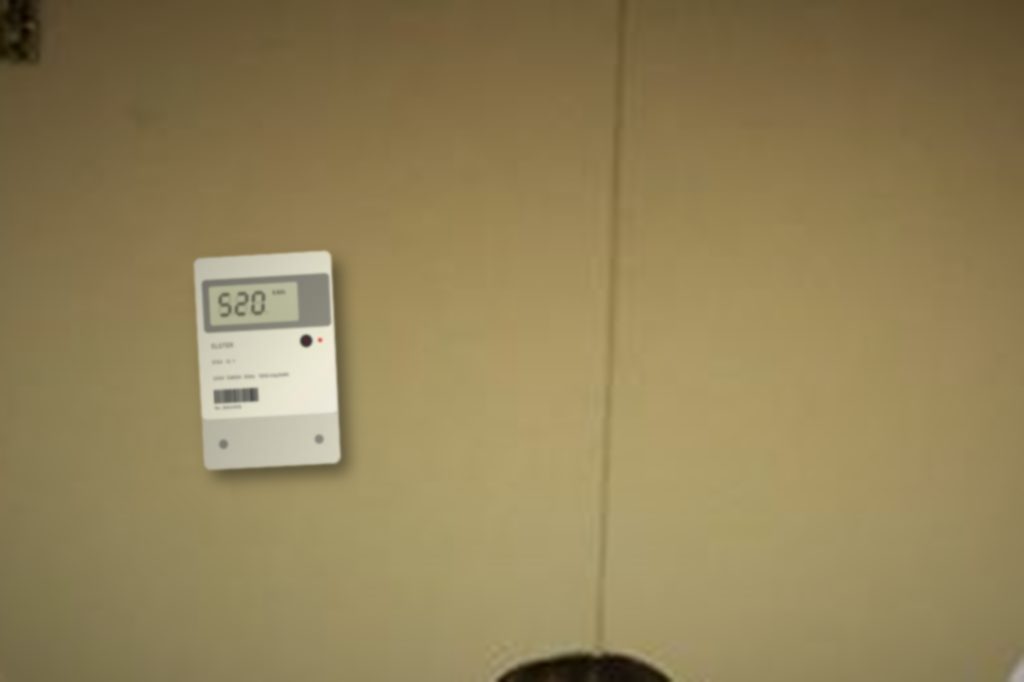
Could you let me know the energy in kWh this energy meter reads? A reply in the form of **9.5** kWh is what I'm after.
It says **520** kWh
